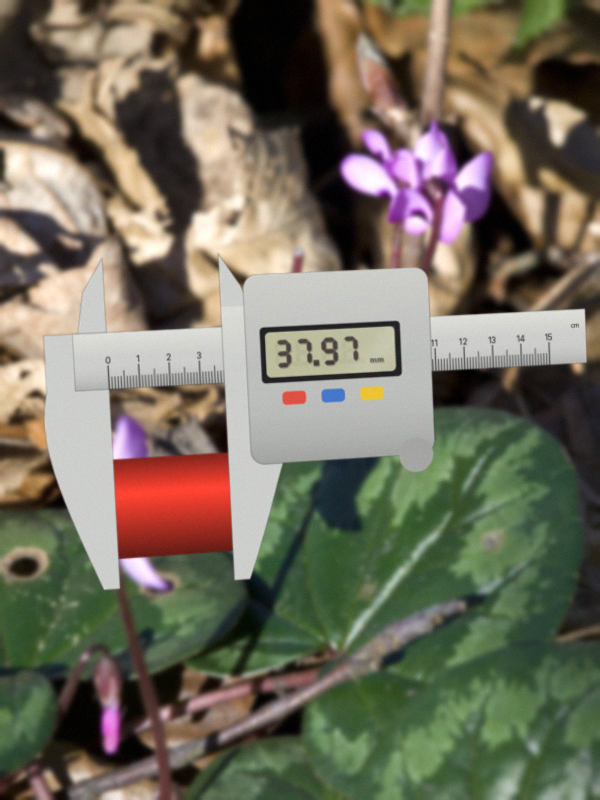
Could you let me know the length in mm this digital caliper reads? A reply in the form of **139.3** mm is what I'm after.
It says **37.97** mm
